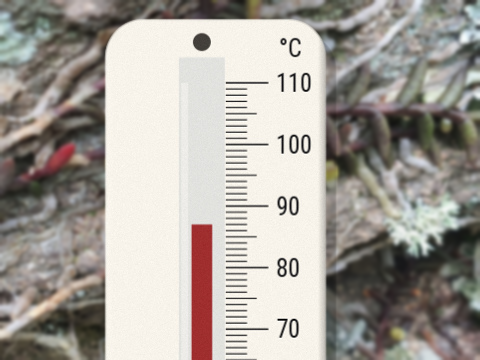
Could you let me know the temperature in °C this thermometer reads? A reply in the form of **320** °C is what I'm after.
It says **87** °C
